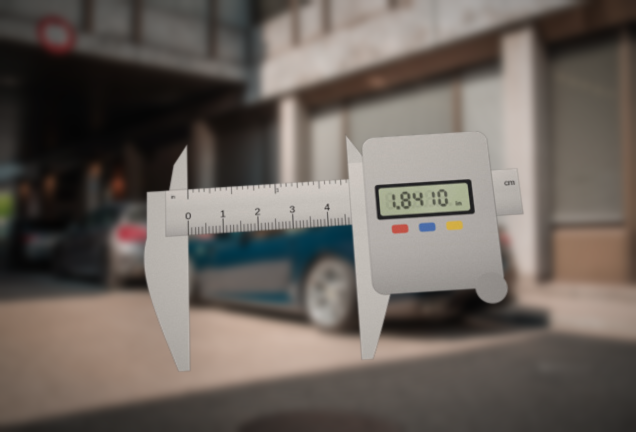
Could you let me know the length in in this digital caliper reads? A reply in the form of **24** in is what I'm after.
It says **1.8410** in
